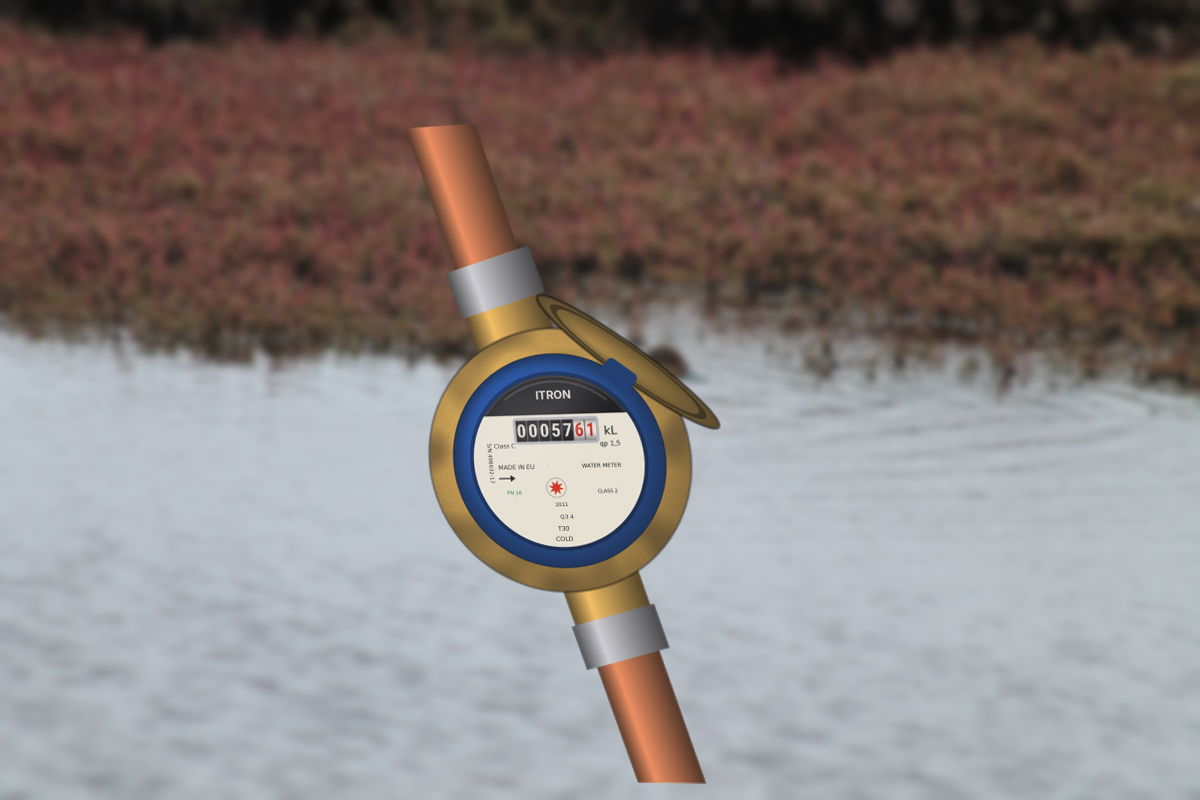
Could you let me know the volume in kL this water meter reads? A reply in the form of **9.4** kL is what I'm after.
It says **57.61** kL
